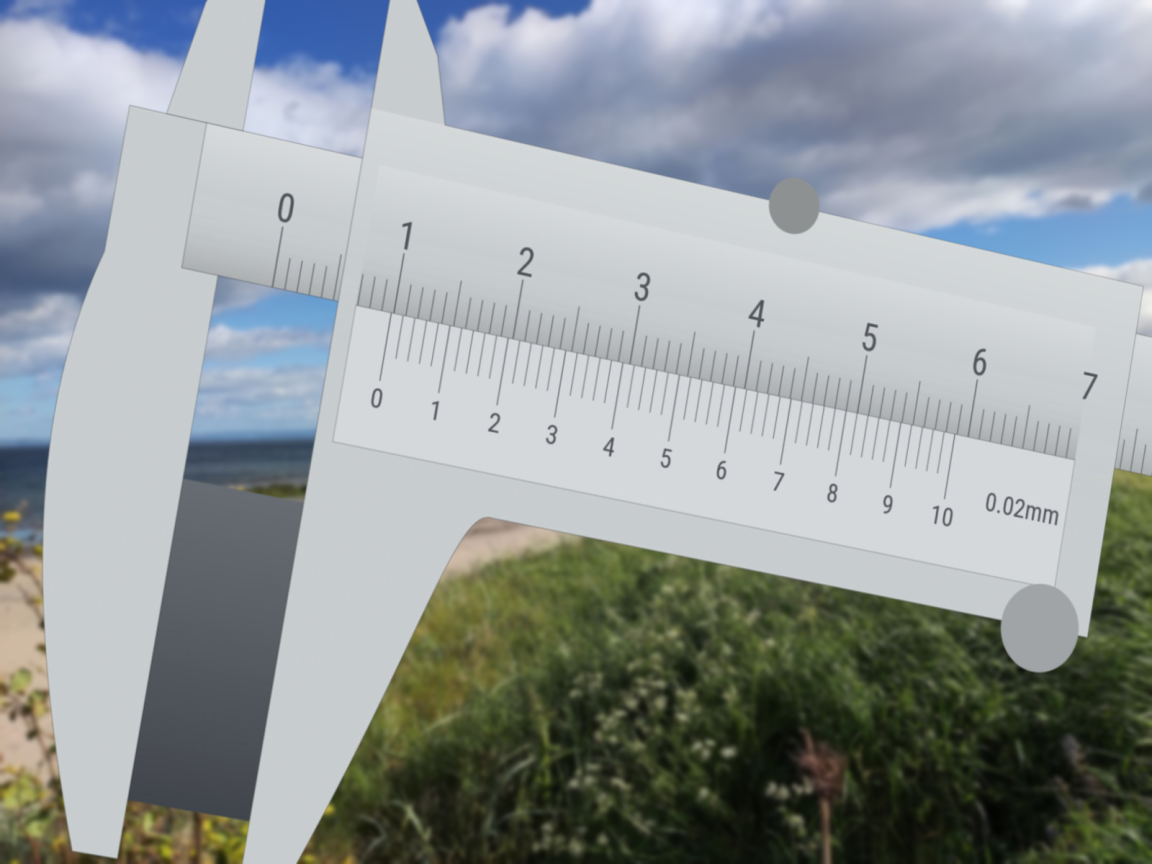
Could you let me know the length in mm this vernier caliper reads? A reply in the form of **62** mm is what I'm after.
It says **9.8** mm
